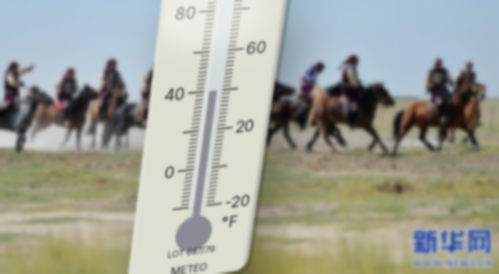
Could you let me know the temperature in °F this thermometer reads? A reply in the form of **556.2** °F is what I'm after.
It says **40** °F
